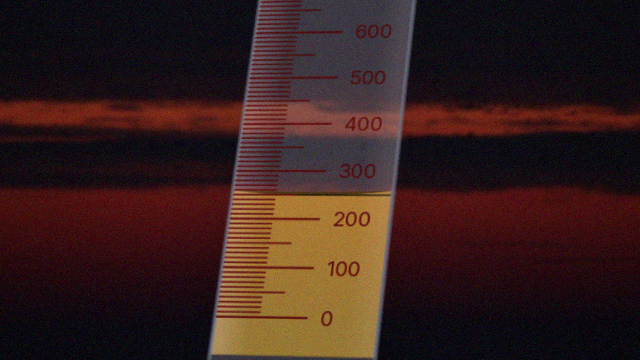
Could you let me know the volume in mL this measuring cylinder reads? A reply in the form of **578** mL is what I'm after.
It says **250** mL
